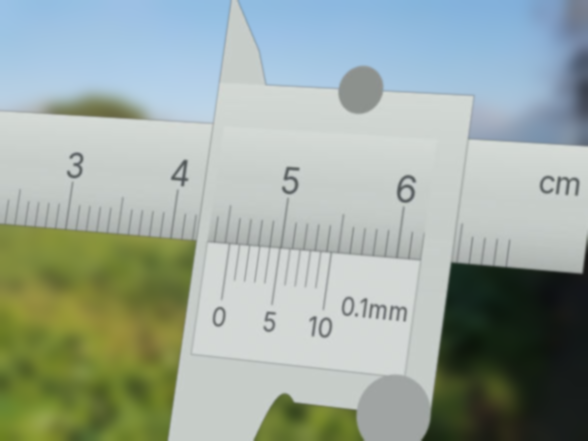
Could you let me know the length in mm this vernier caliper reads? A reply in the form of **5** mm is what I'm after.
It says **45.4** mm
